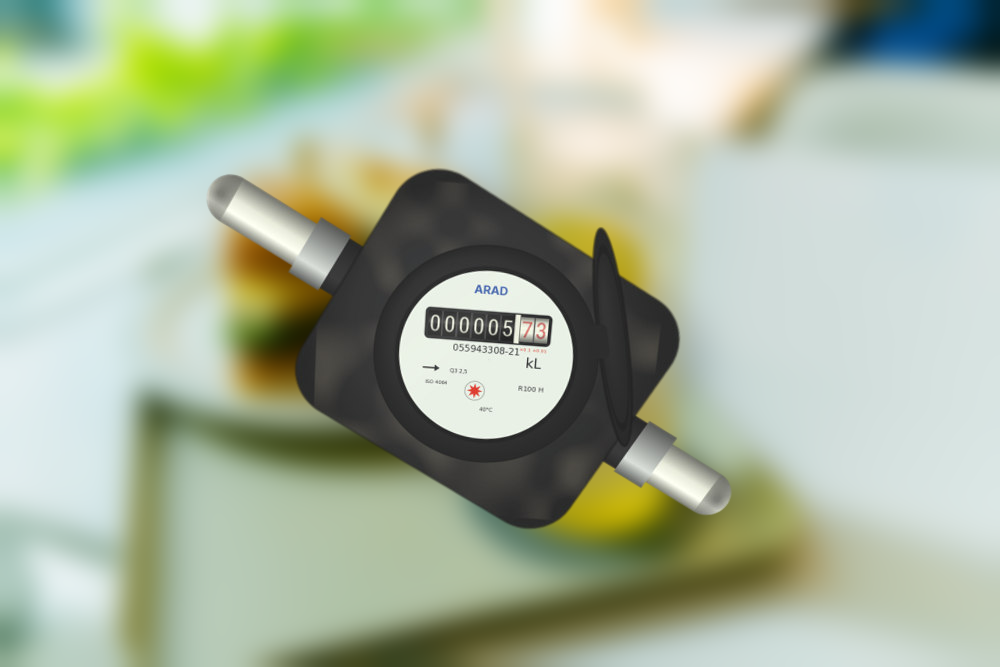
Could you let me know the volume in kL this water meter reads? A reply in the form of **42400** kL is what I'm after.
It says **5.73** kL
